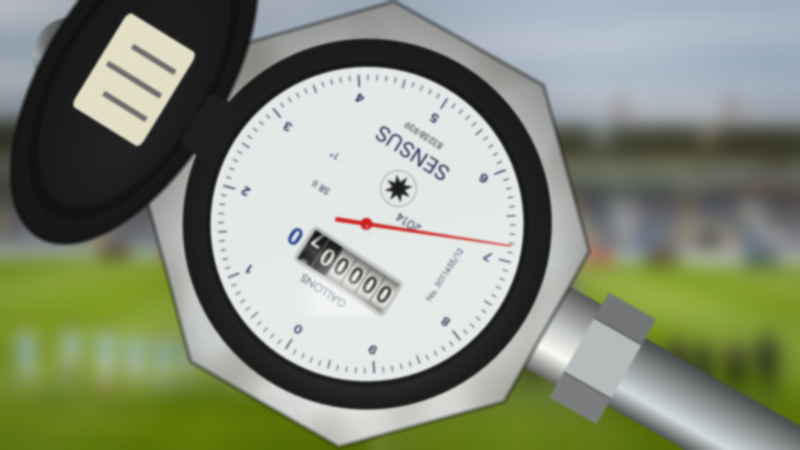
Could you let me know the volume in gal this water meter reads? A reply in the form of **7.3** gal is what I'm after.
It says **66.8** gal
